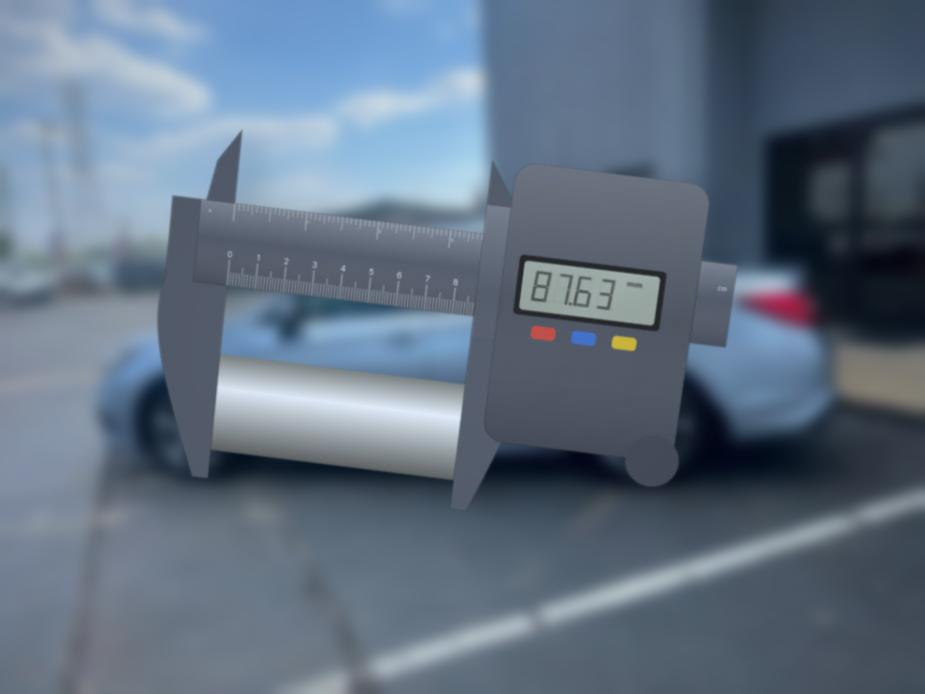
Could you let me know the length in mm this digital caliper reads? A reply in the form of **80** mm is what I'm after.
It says **87.63** mm
